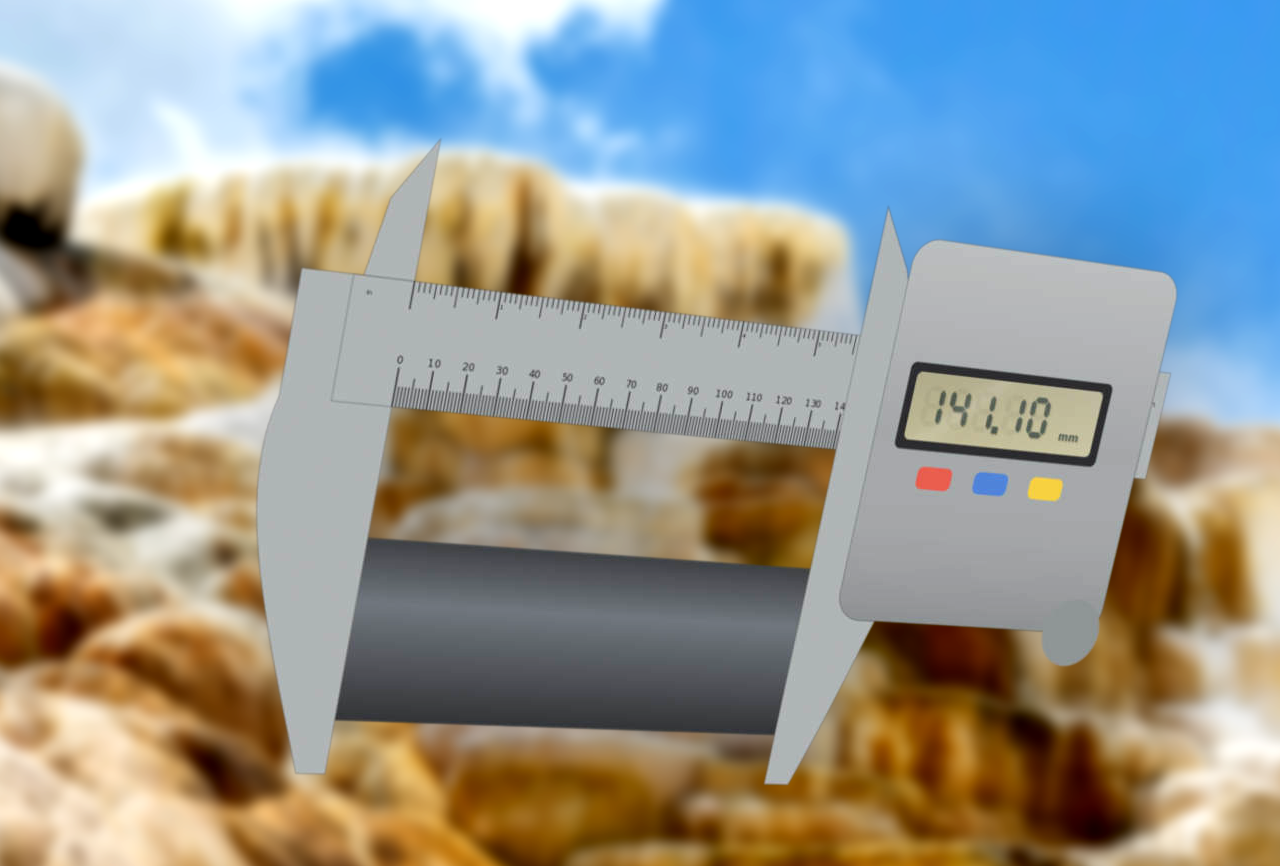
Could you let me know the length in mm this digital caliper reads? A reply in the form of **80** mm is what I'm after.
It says **141.10** mm
